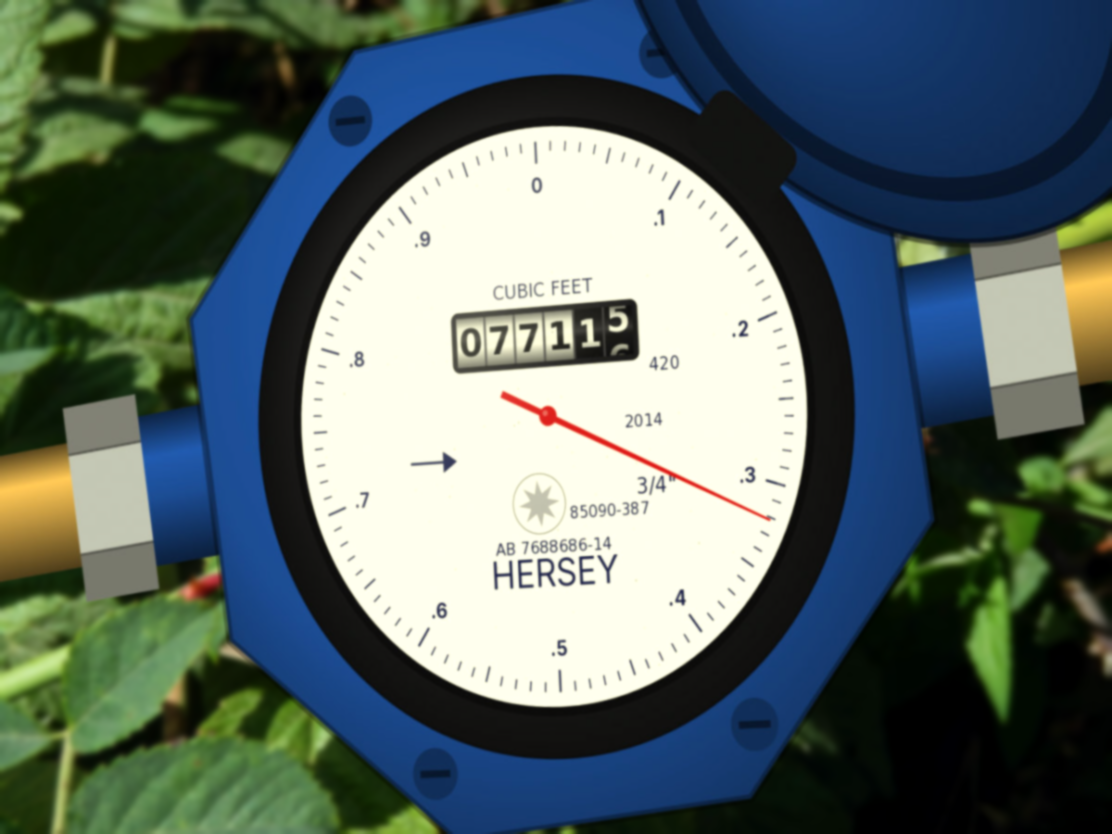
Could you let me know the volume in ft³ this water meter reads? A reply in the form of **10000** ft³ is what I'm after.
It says **77115.32** ft³
